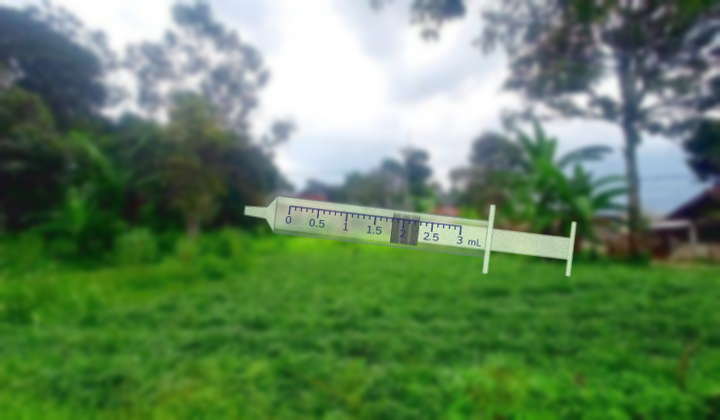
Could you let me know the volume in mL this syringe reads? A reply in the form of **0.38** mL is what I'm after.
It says **1.8** mL
